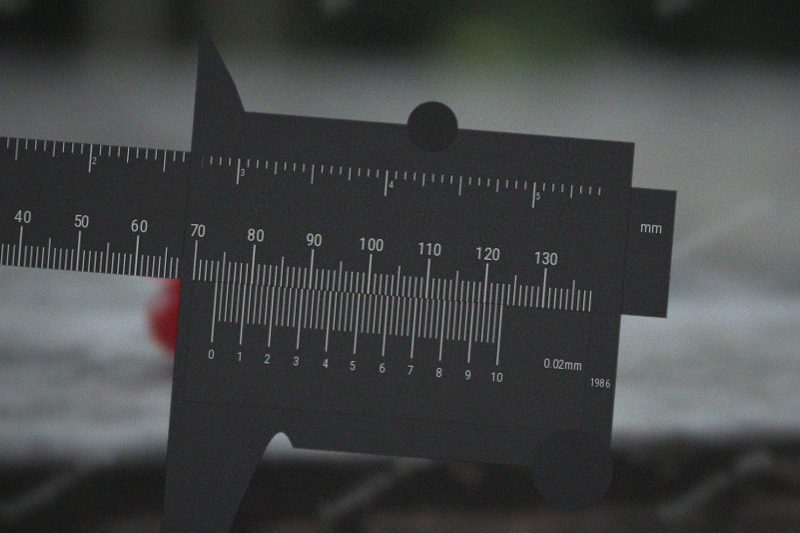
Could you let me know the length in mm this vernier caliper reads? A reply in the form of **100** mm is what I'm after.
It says **74.0** mm
